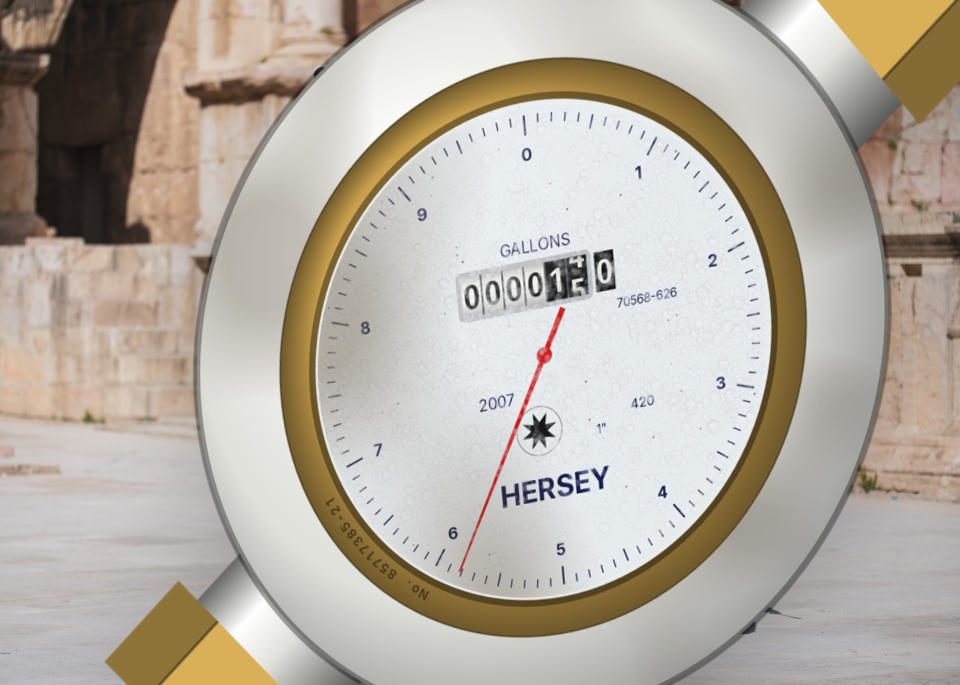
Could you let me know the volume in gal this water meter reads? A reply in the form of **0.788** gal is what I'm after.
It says **145.8** gal
